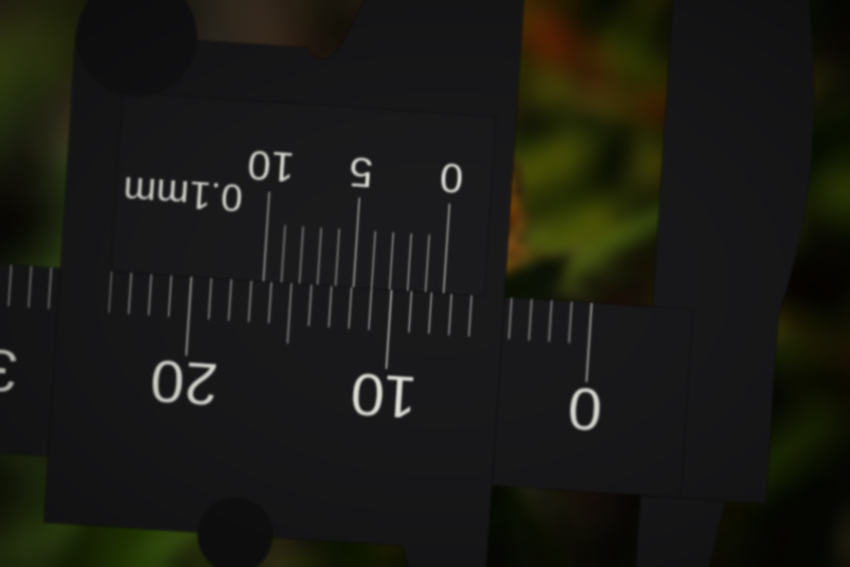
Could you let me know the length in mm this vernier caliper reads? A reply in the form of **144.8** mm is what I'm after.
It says **7.4** mm
